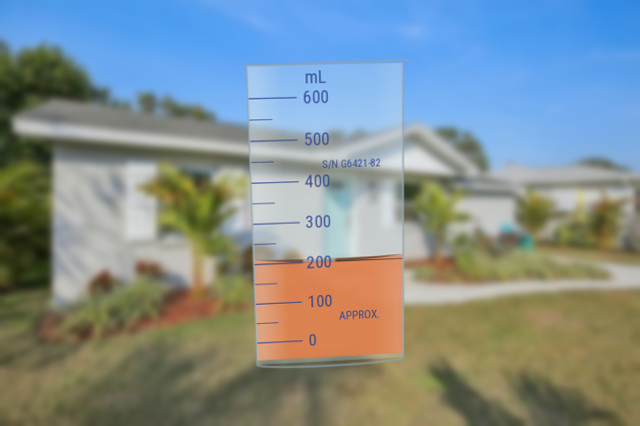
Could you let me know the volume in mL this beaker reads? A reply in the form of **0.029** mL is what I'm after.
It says **200** mL
